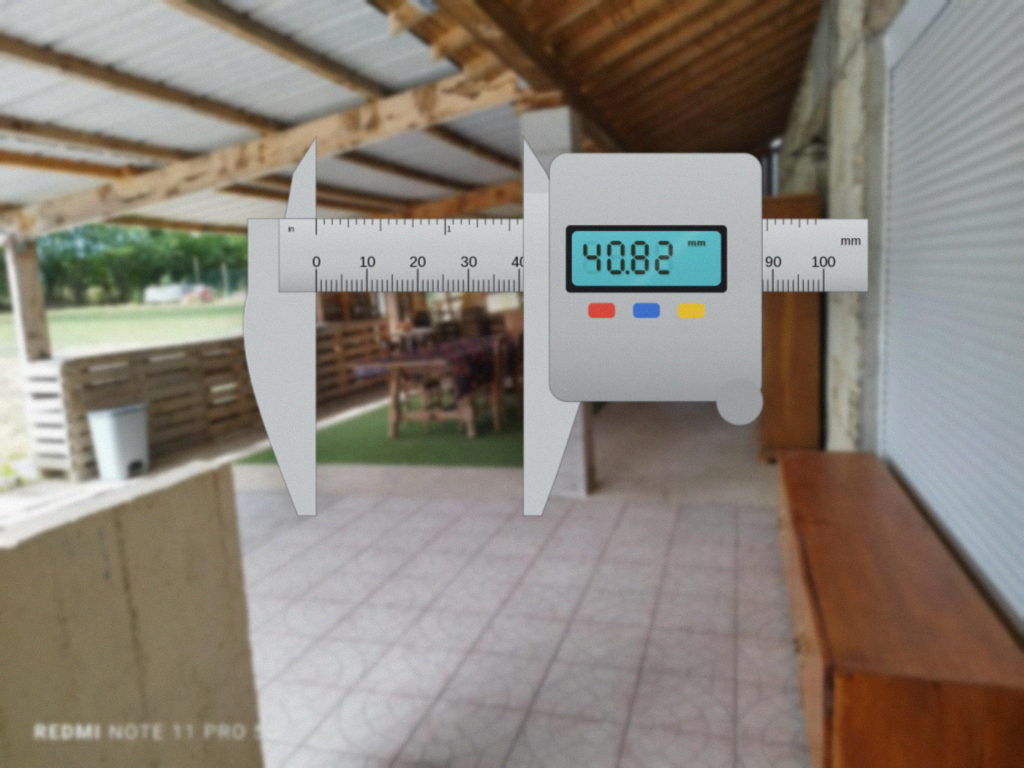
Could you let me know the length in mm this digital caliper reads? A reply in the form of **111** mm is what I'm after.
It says **40.82** mm
